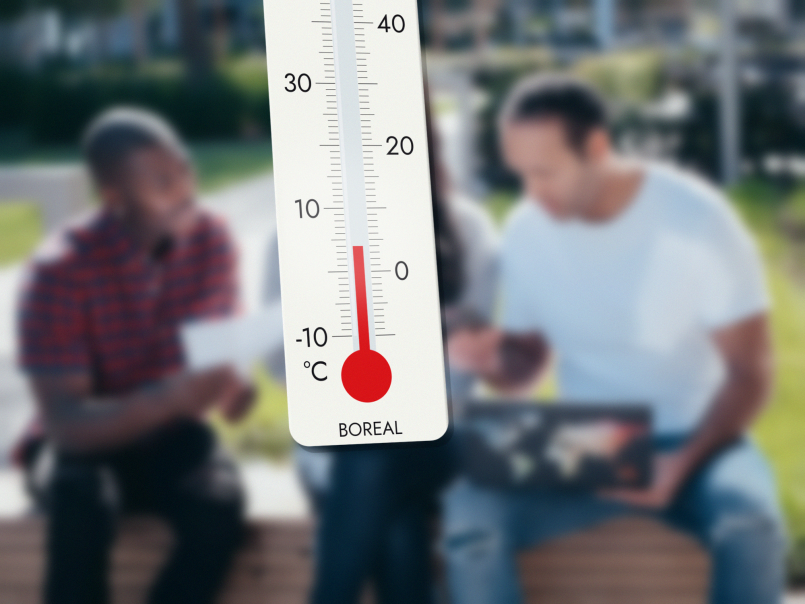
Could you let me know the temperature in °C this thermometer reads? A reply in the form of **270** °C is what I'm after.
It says **4** °C
